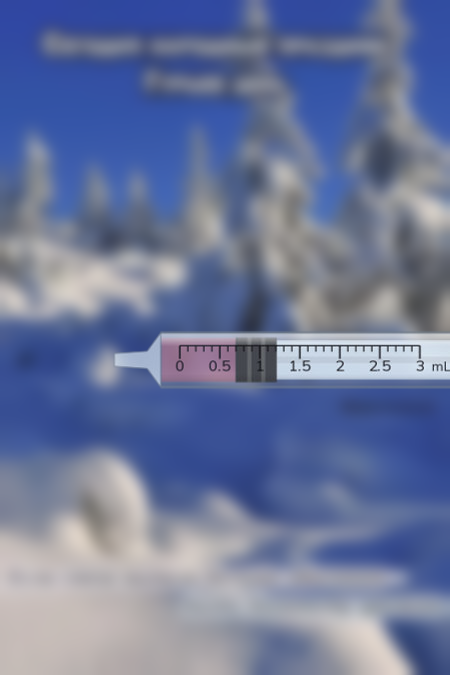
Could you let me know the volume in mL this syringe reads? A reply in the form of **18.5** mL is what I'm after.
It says **0.7** mL
